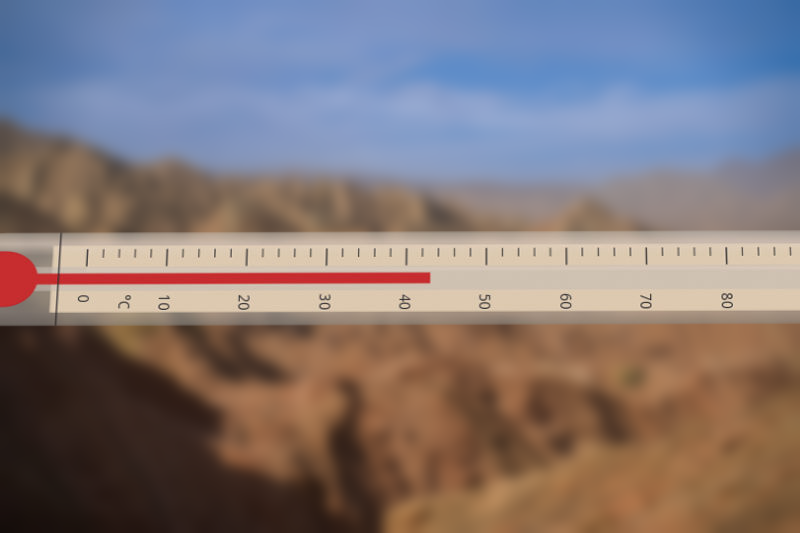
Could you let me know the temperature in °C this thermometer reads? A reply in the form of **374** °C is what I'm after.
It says **43** °C
